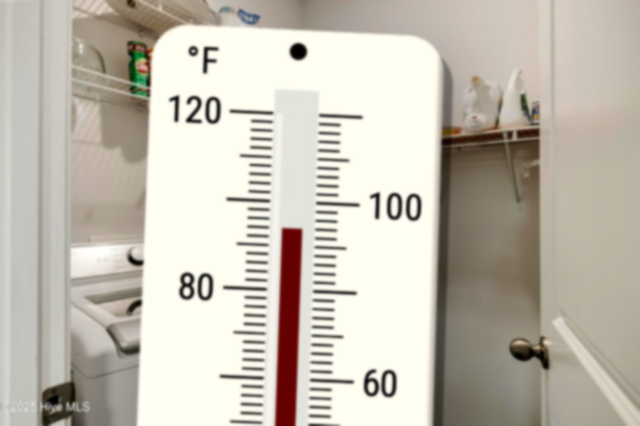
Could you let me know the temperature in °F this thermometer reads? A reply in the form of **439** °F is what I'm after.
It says **94** °F
